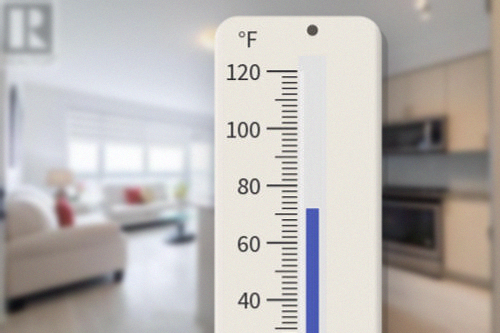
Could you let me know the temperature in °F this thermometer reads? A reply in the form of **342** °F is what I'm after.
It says **72** °F
